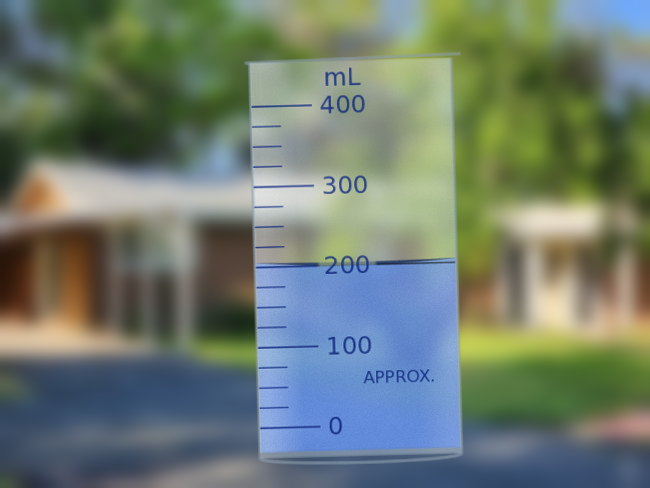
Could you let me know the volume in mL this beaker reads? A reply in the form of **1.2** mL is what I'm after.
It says **200** mL
